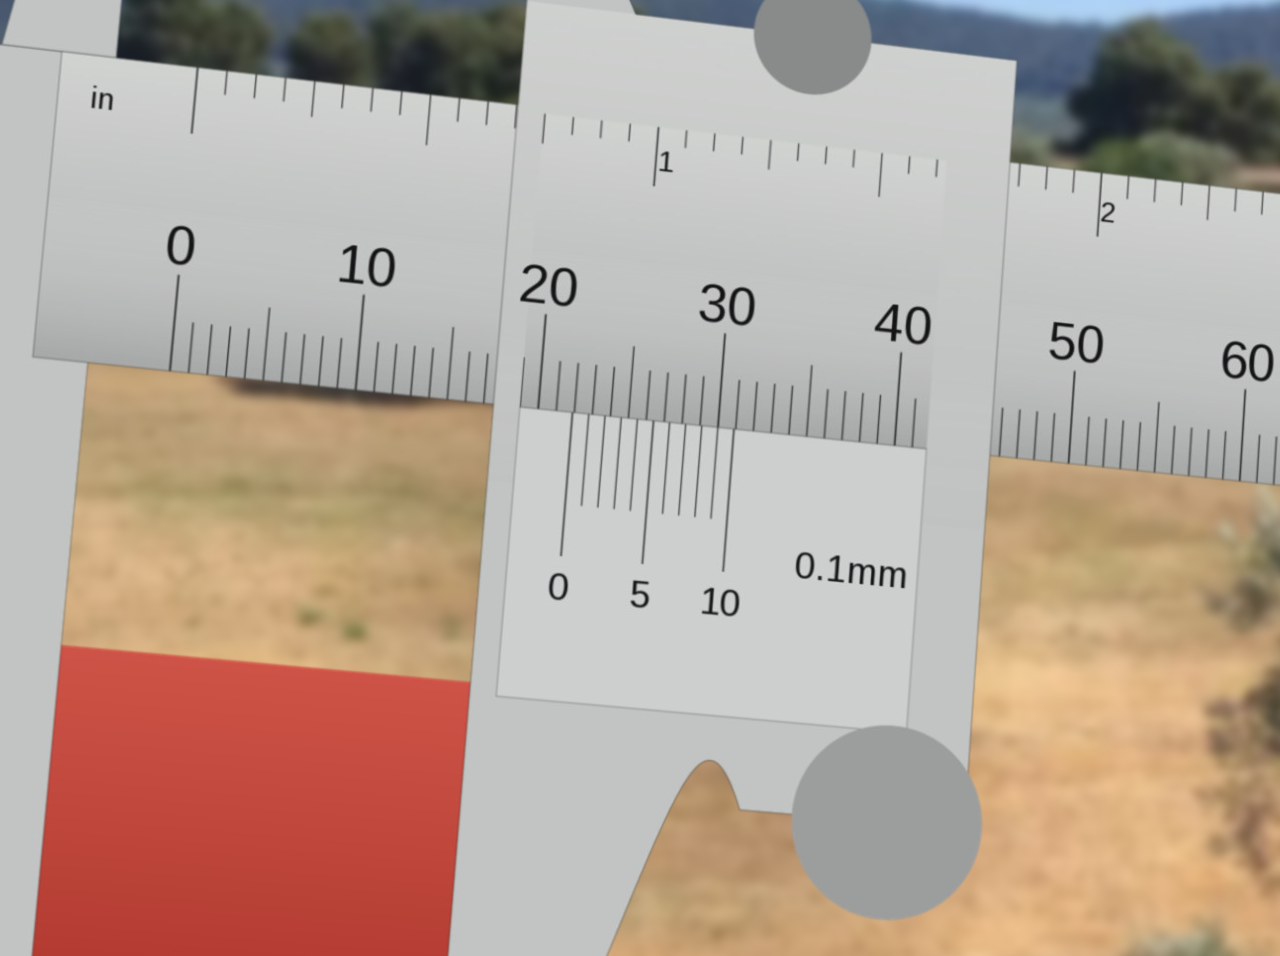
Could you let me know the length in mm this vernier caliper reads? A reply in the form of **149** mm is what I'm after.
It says **21.9** mm
